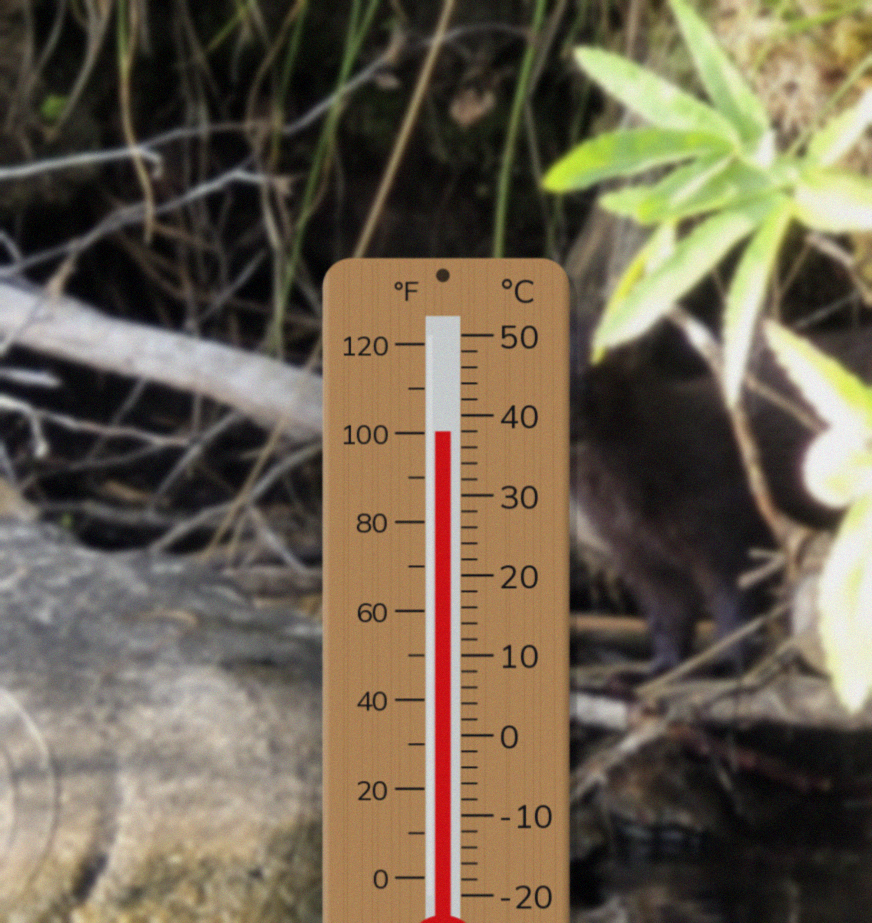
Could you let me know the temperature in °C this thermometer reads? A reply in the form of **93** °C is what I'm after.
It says **38** °C
